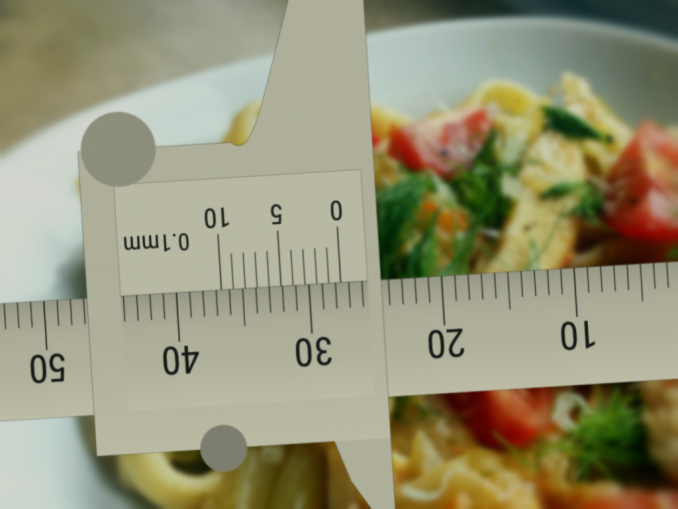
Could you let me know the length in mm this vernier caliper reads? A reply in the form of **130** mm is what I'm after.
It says **27.6** mm
